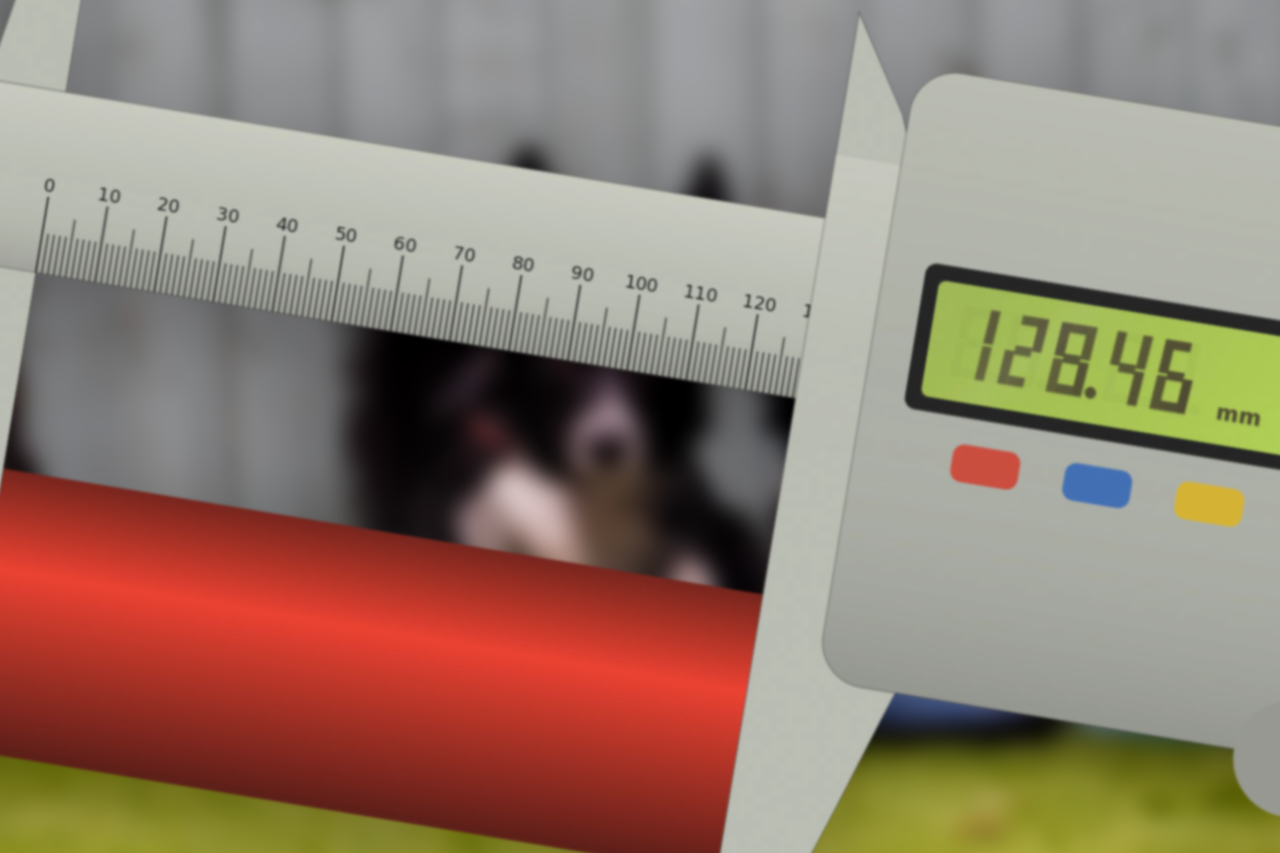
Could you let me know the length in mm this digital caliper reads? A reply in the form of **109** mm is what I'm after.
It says **128.46** mm
